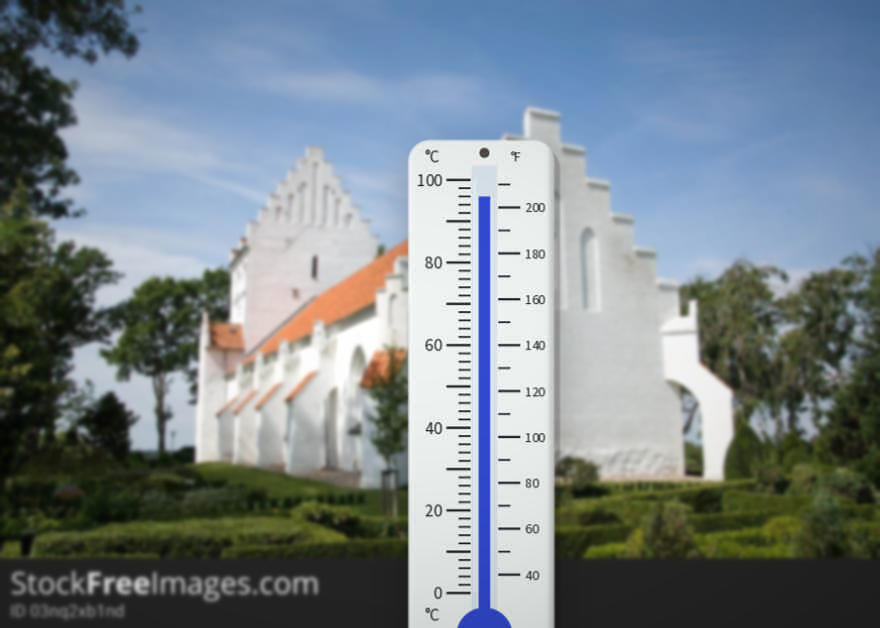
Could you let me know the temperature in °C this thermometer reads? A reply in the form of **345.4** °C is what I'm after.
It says **96** °C
